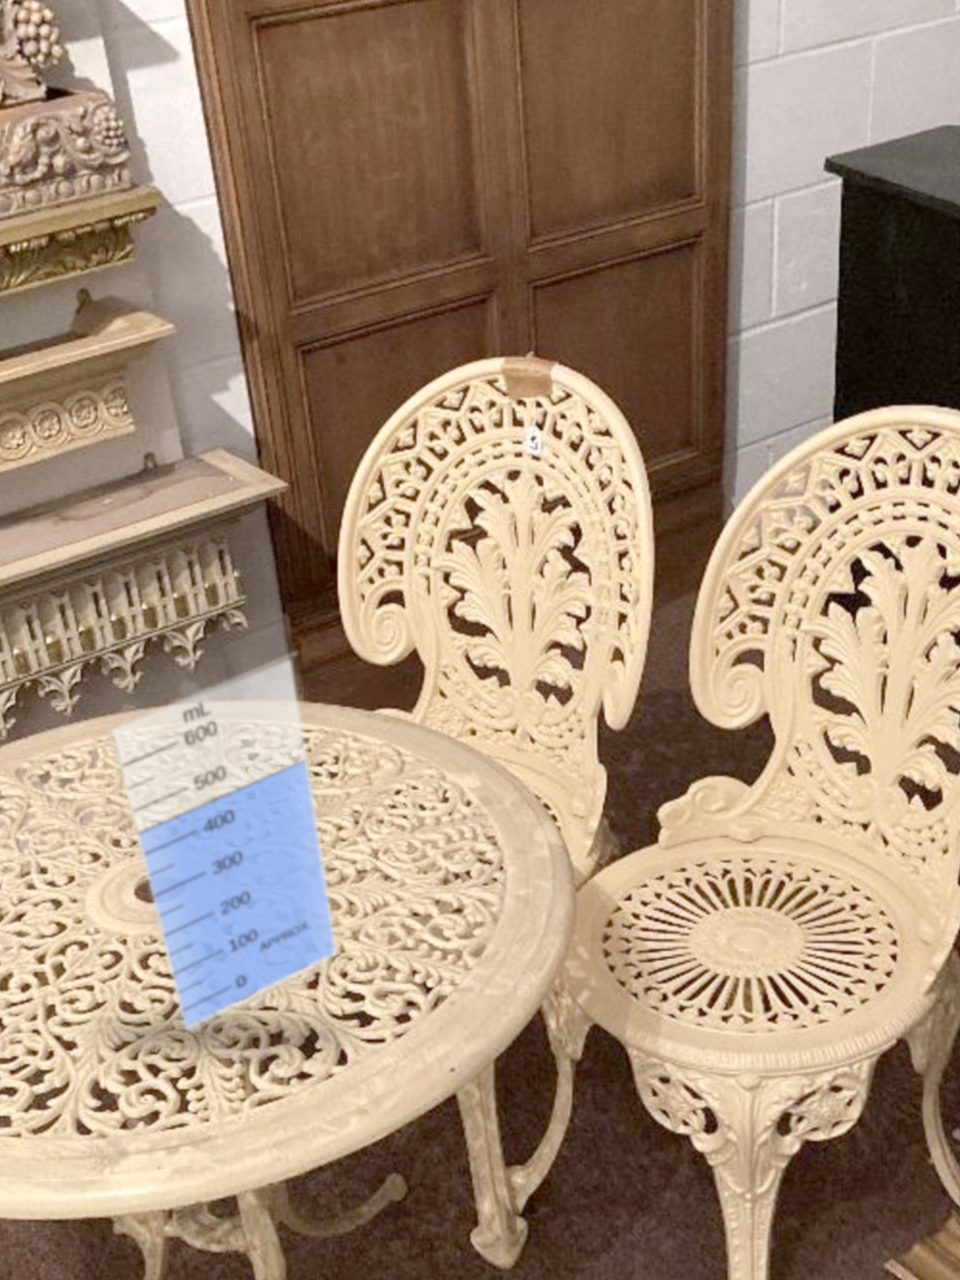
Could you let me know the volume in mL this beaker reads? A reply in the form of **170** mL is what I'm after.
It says **450** mL
